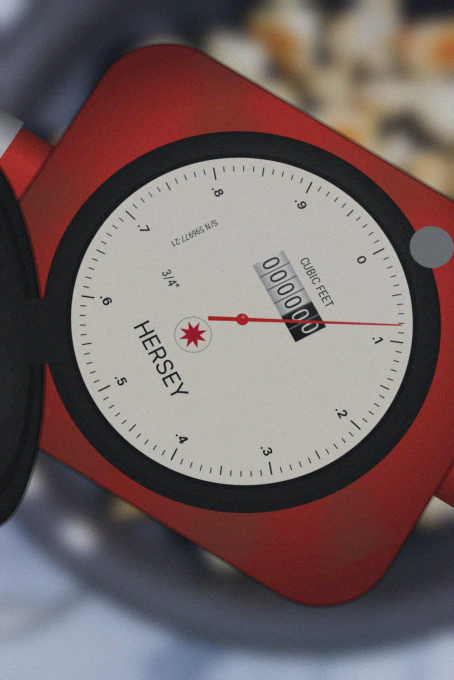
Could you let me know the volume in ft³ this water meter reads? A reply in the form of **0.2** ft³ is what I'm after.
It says **0.08** ft³
